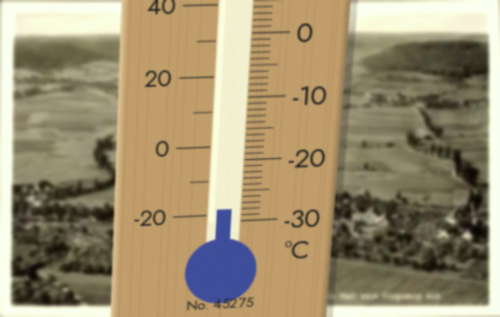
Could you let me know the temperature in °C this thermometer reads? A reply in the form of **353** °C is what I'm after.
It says **-28** °C
